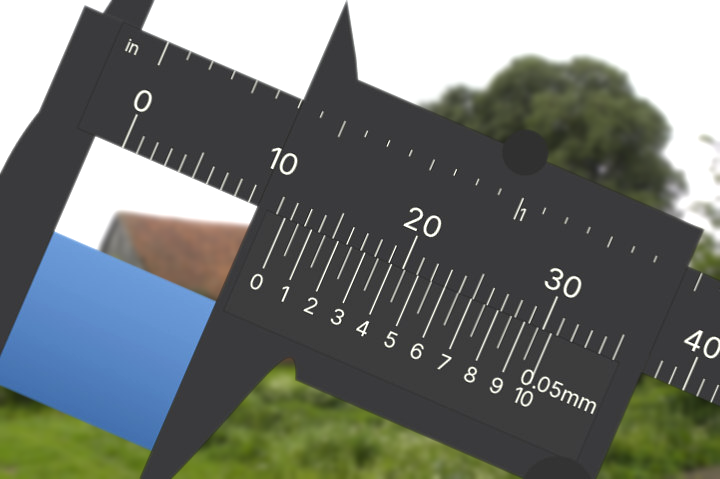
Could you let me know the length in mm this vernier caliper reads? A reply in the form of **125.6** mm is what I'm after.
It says **11.6** mm
